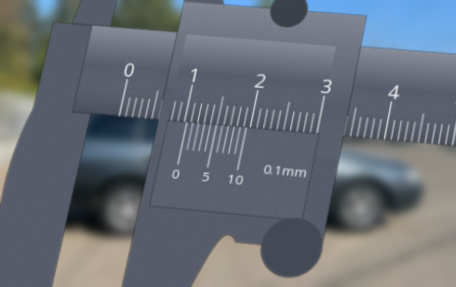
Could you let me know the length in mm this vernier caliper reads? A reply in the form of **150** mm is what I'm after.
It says **10.4** mm
